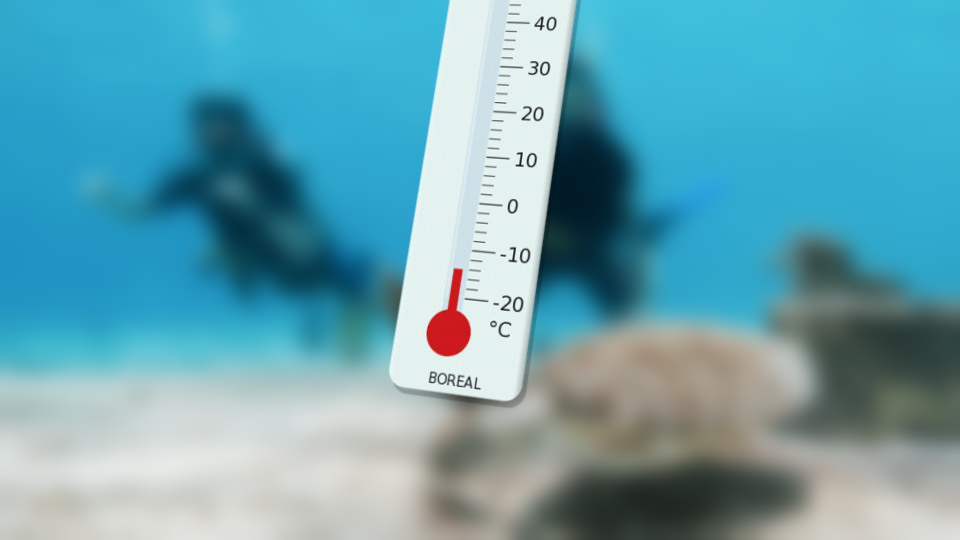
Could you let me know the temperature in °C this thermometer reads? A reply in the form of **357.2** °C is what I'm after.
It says **-14** °C
